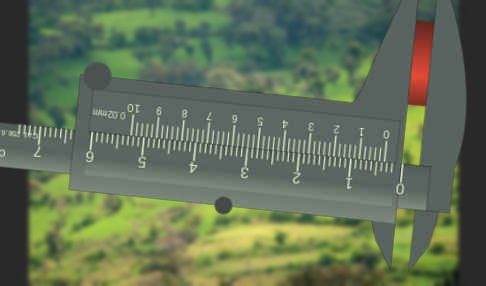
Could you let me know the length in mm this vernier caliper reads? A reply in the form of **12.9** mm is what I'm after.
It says **3.5** mm
